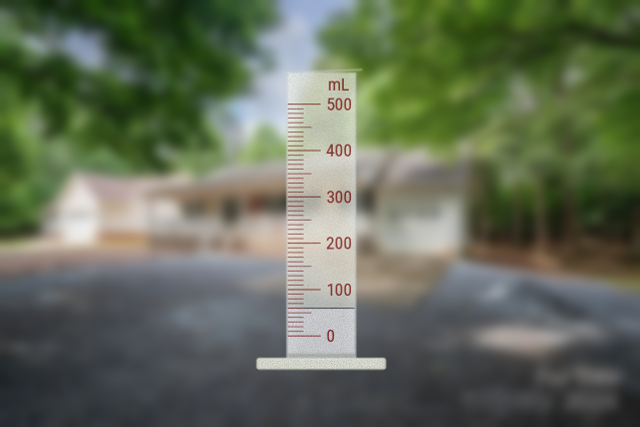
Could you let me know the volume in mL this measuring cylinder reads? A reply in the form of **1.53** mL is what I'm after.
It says **60** mL
